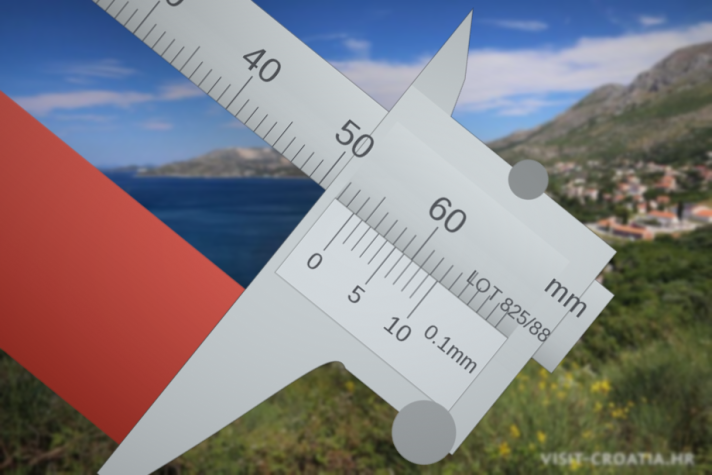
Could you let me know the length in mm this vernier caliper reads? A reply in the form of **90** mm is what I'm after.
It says **53.8** mm
